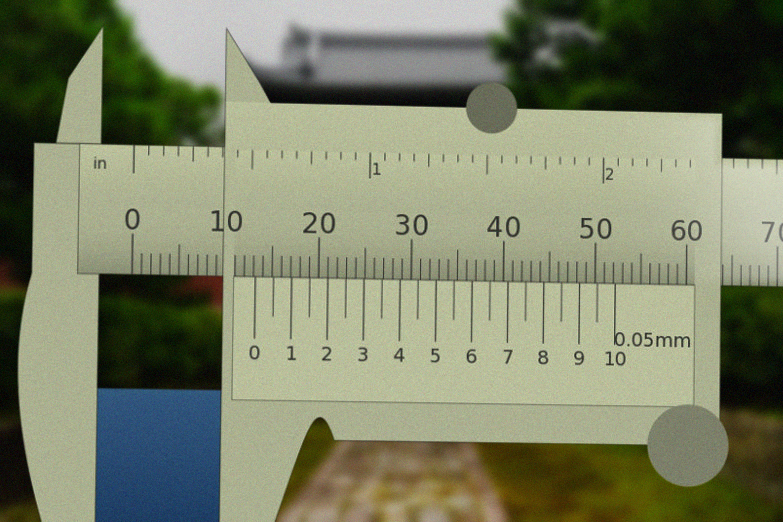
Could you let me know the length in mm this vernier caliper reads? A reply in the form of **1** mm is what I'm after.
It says **13.2** mm
